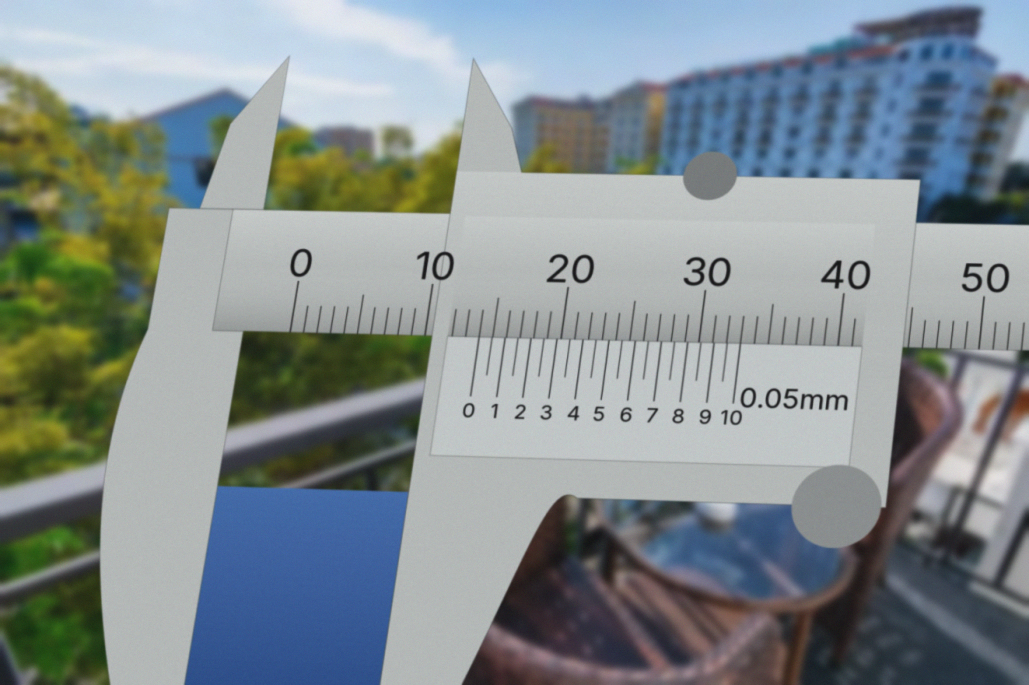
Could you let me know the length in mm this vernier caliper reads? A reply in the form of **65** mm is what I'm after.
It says **14.0** mm
